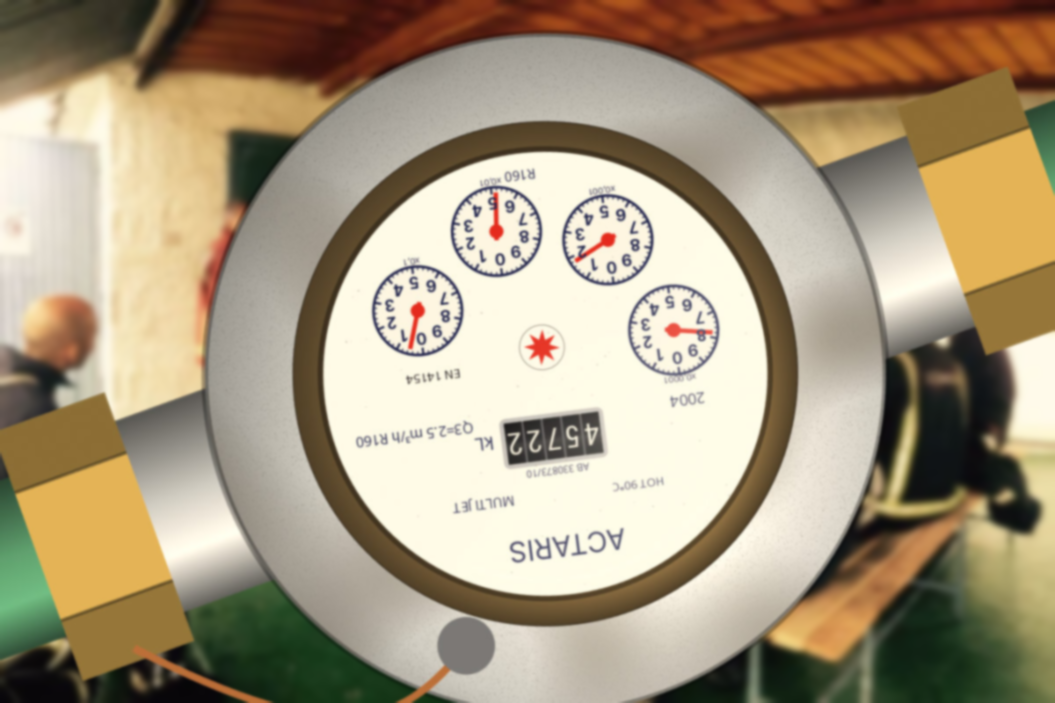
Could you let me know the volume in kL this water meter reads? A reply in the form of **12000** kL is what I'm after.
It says **45722.0517** kL
